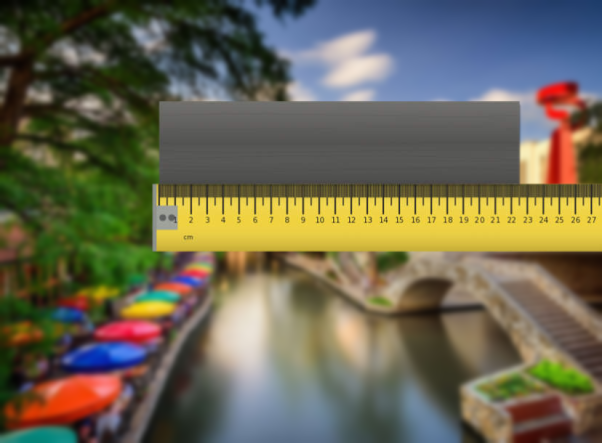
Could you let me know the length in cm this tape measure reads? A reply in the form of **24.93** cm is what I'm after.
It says **22.5** cm
